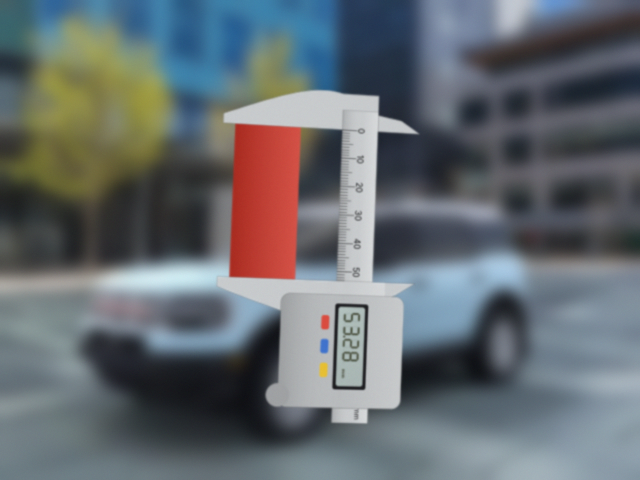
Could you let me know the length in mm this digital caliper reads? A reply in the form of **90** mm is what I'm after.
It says **53.28** mm
